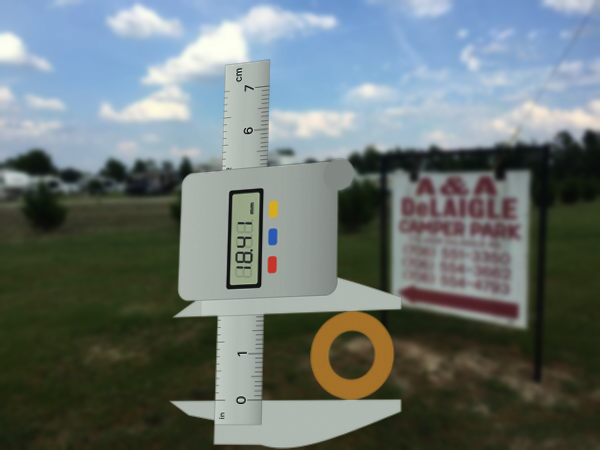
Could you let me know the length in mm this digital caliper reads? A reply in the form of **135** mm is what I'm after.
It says **18.41** mm
